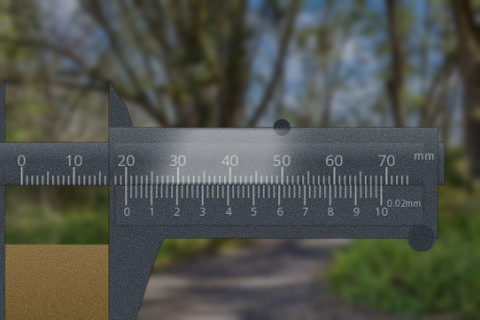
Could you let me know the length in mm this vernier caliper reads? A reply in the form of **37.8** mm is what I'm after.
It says **20.0** mm
